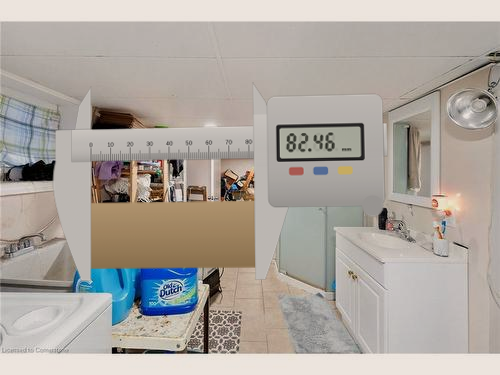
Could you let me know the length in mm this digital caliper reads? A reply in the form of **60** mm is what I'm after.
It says **82.46** mm
